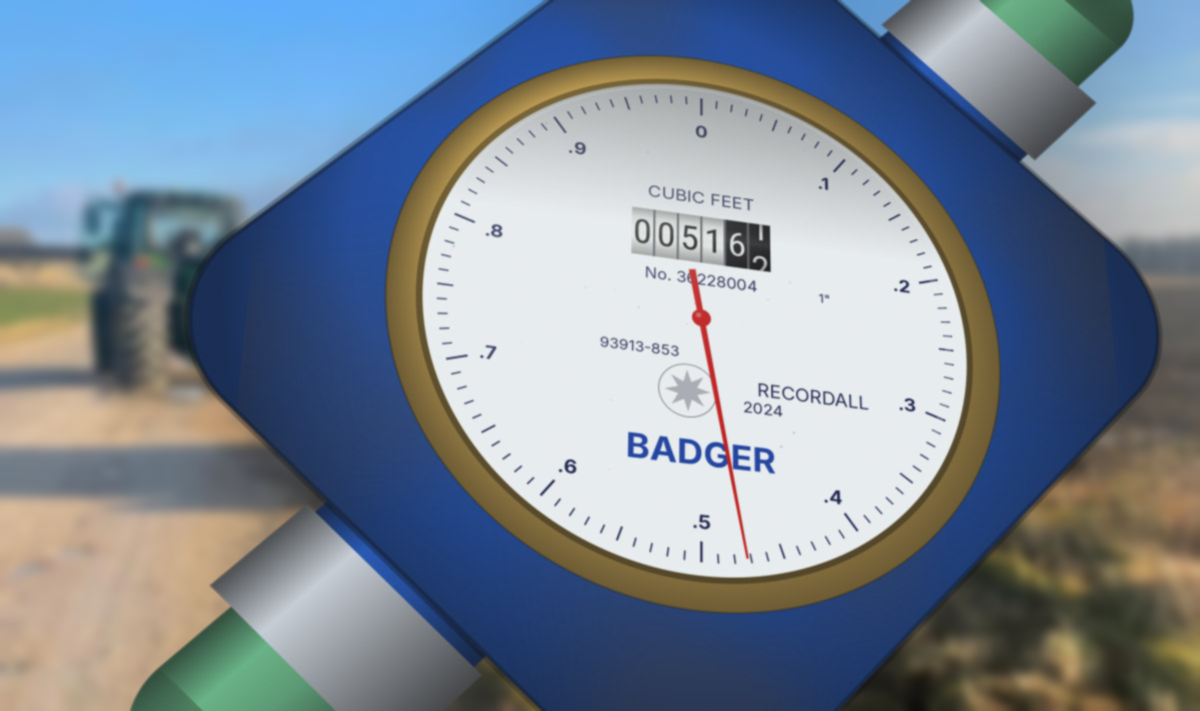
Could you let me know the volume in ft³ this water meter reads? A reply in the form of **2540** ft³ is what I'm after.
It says **5161.47** ft³
